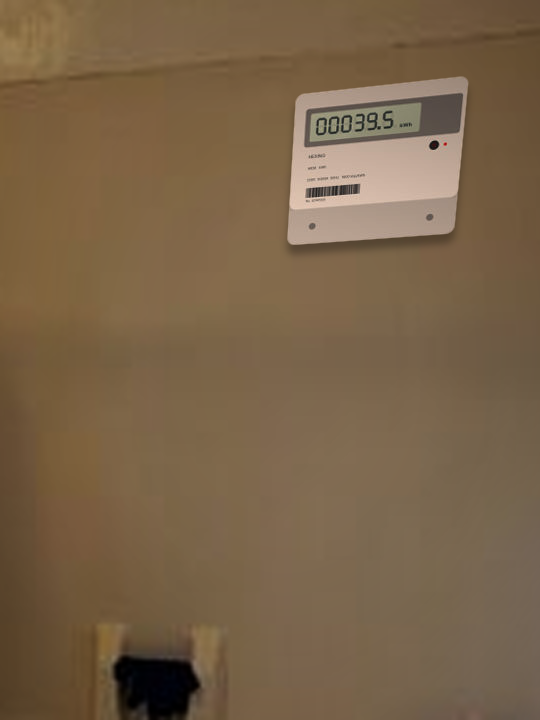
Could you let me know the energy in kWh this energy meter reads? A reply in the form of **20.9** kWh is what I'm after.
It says **39.5** kWh
